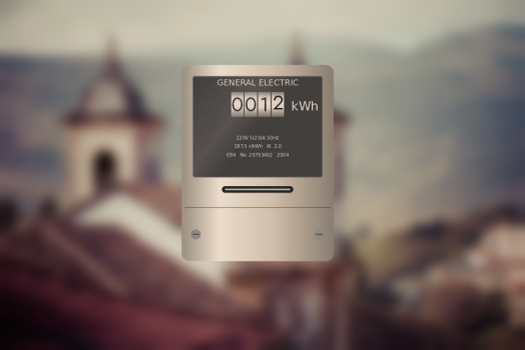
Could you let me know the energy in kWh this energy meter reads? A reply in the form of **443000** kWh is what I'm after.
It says **12** kWh
